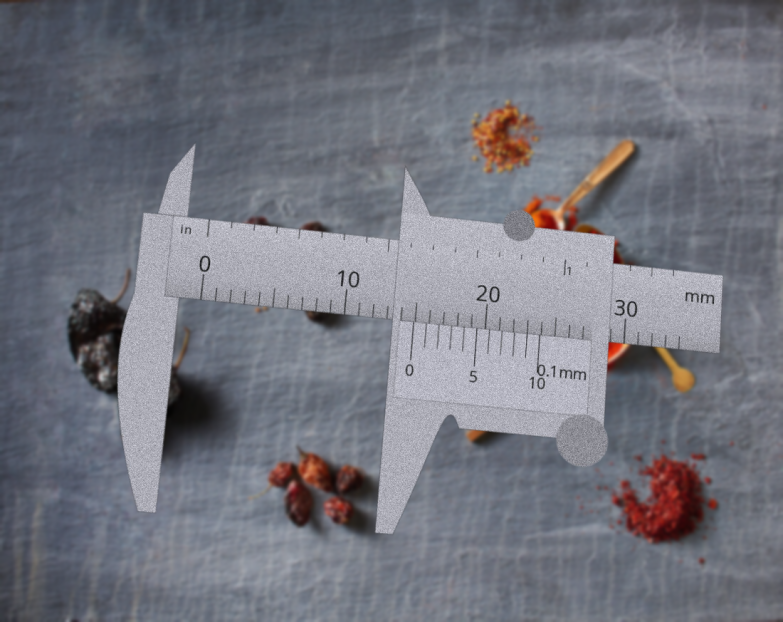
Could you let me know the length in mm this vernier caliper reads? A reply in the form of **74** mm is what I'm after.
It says **14.9** mm
